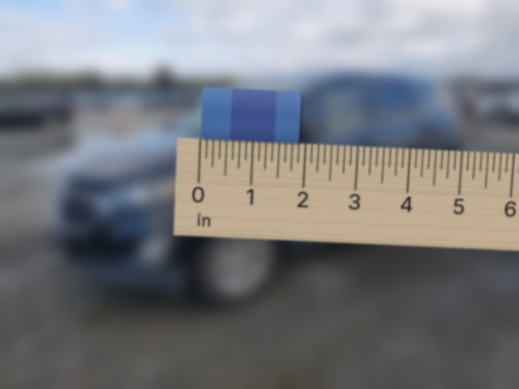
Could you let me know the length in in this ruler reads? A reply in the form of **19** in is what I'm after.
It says **1.875** in
